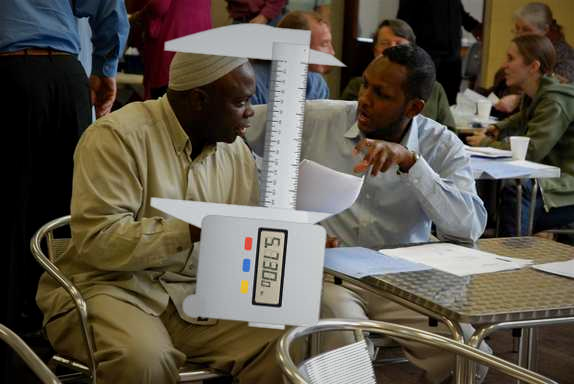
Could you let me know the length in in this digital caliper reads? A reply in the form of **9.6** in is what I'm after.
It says **5.7300** in
